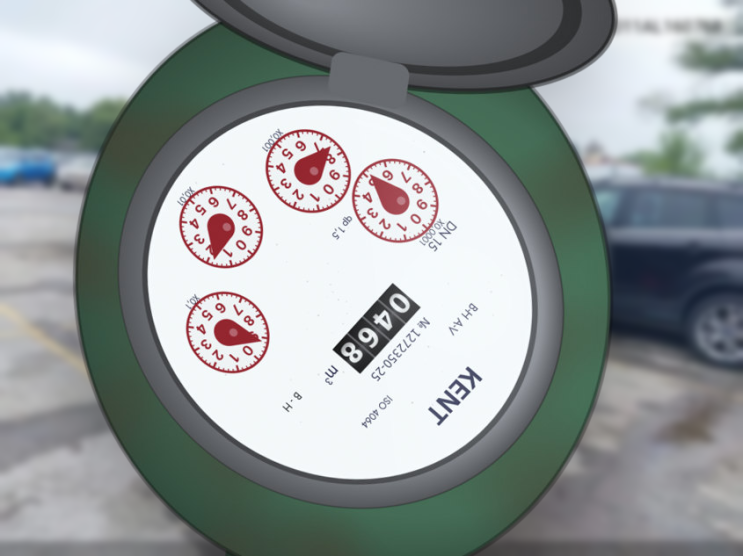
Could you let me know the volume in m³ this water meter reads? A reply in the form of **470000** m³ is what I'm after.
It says **467.9175** m³
